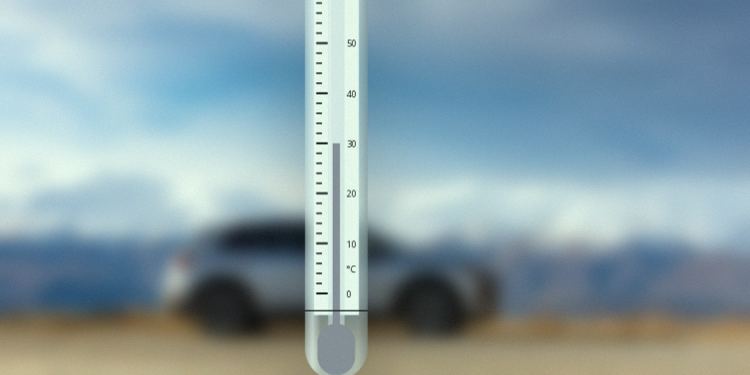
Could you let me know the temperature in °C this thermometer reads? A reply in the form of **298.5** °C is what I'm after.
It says **30** °C
